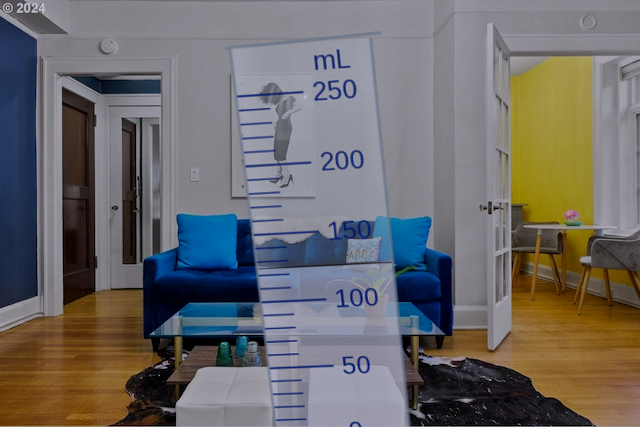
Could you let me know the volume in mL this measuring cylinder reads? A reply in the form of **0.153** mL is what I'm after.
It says **125** mL
